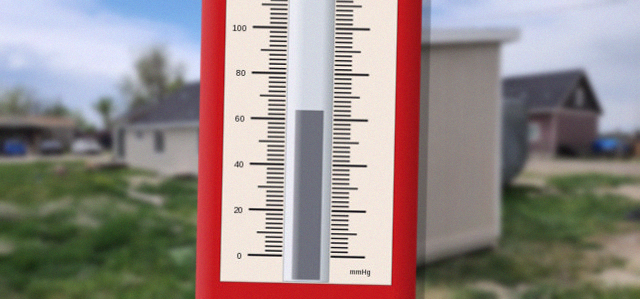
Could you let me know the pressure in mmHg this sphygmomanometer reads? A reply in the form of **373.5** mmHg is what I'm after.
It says **64** mmHg
